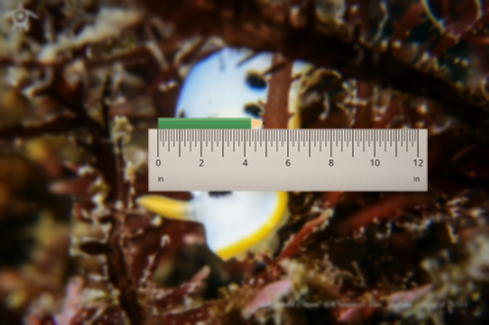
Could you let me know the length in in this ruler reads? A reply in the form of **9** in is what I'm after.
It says **5** in
